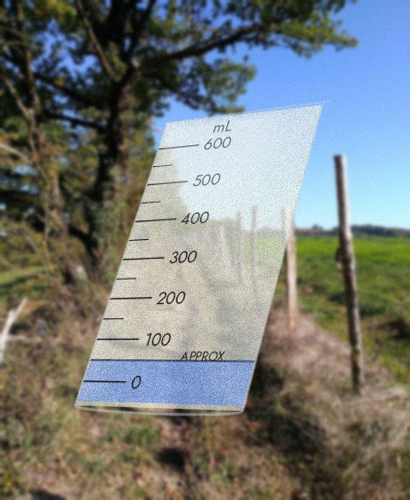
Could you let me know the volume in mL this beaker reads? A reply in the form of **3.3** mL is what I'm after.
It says **50** mL
